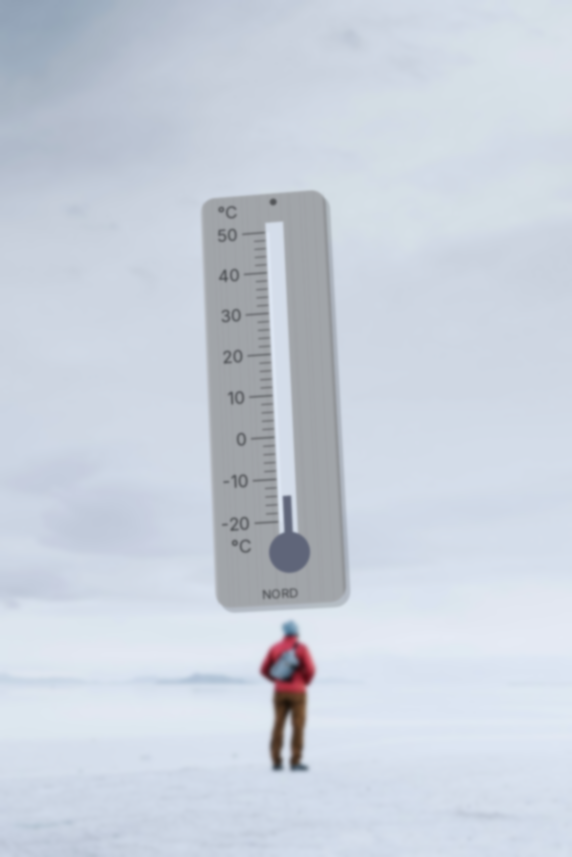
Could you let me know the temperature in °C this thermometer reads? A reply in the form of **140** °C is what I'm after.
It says **-14** °C
